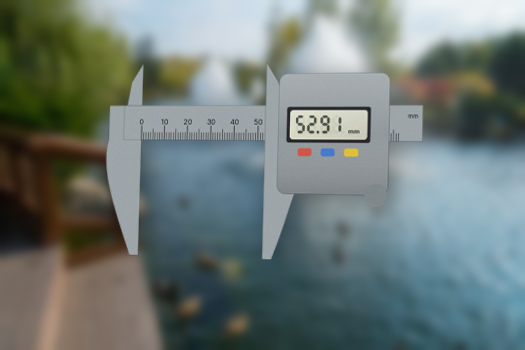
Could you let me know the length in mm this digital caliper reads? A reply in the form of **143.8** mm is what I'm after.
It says **52.91** mm
